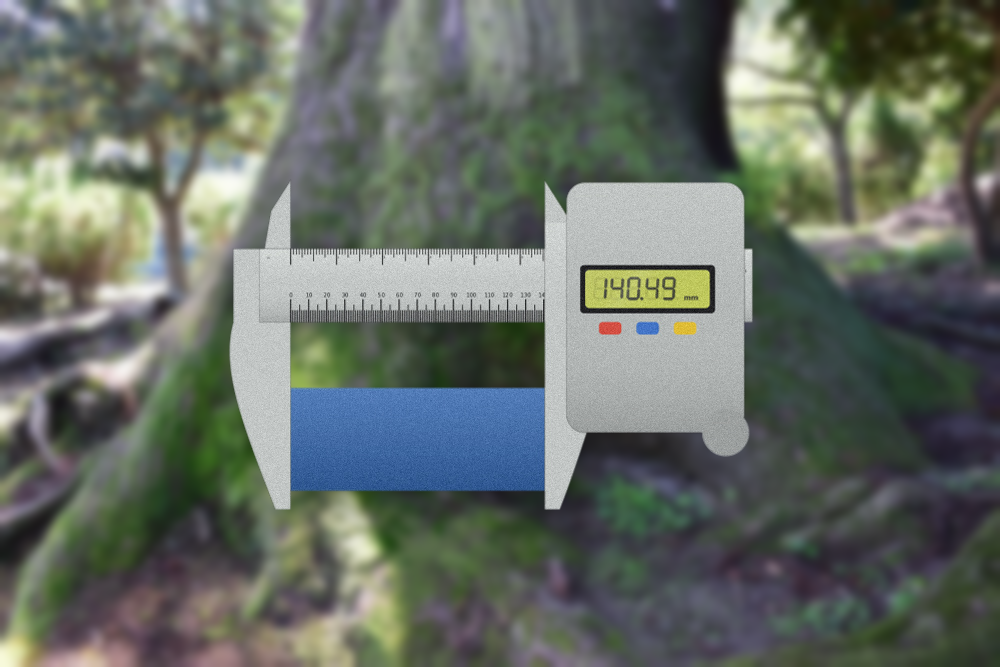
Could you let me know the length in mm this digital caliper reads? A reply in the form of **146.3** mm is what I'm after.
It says **140.49** mm
